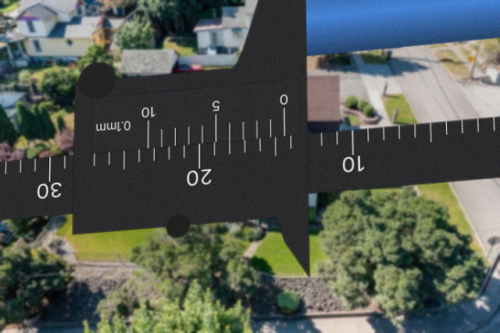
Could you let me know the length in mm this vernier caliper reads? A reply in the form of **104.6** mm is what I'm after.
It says **14.4** mm
